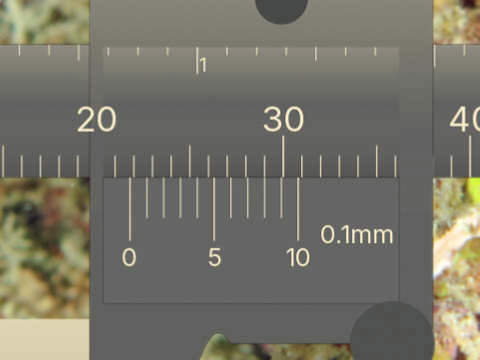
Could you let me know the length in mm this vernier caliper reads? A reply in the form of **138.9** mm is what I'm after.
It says **21.8** mm
